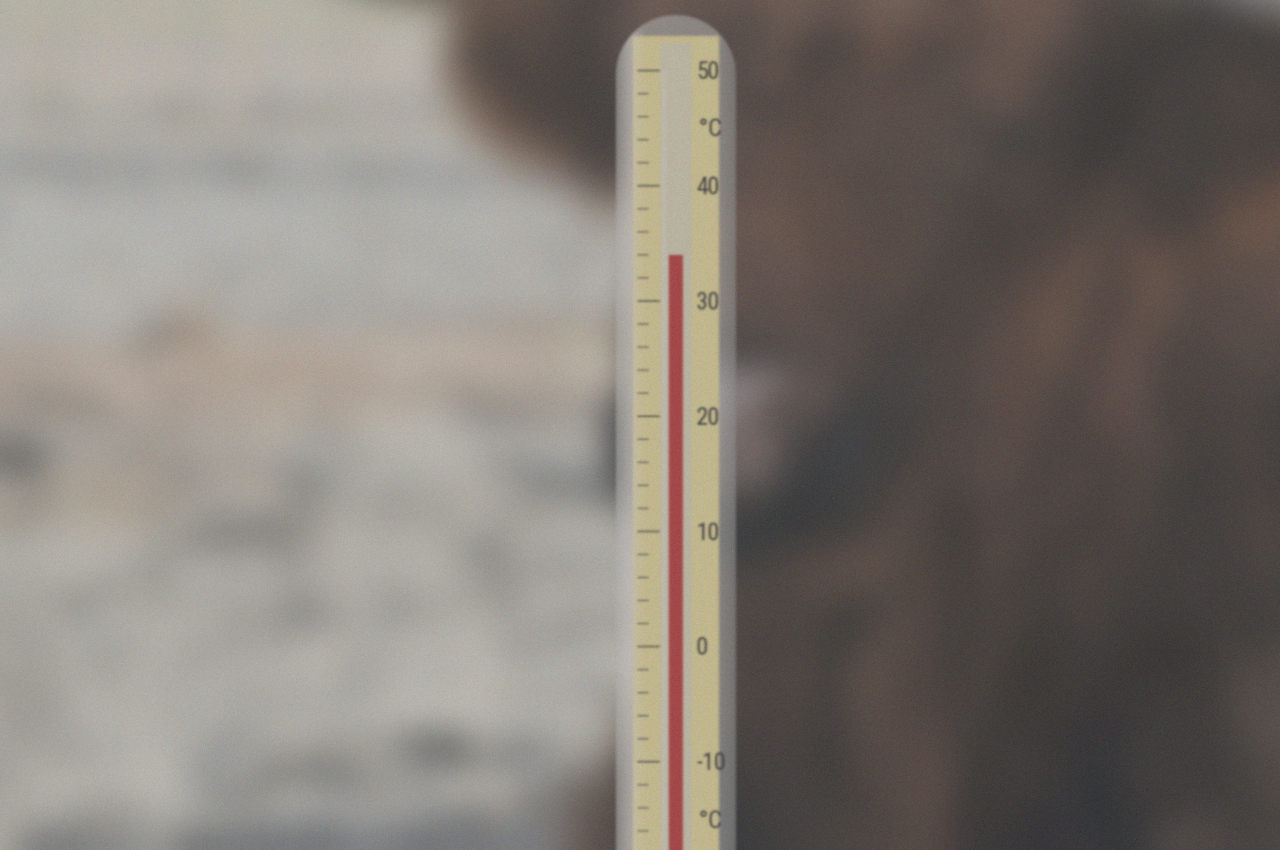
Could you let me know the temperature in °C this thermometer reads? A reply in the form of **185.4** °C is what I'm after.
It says **34** °C
